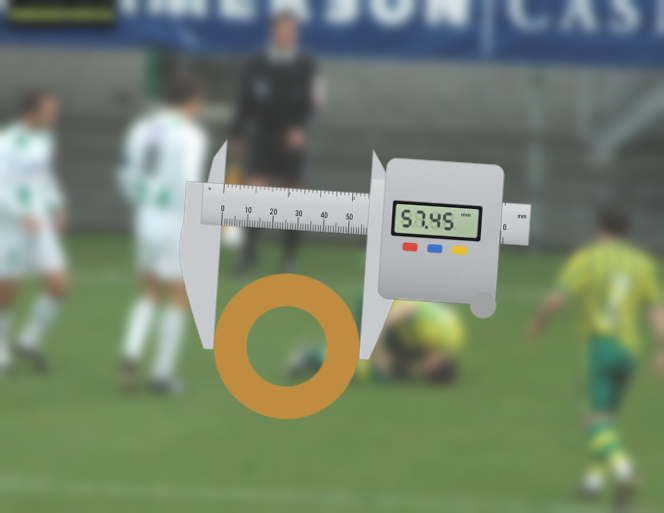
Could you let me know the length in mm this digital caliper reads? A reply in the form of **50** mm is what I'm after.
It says **57.45** mm
